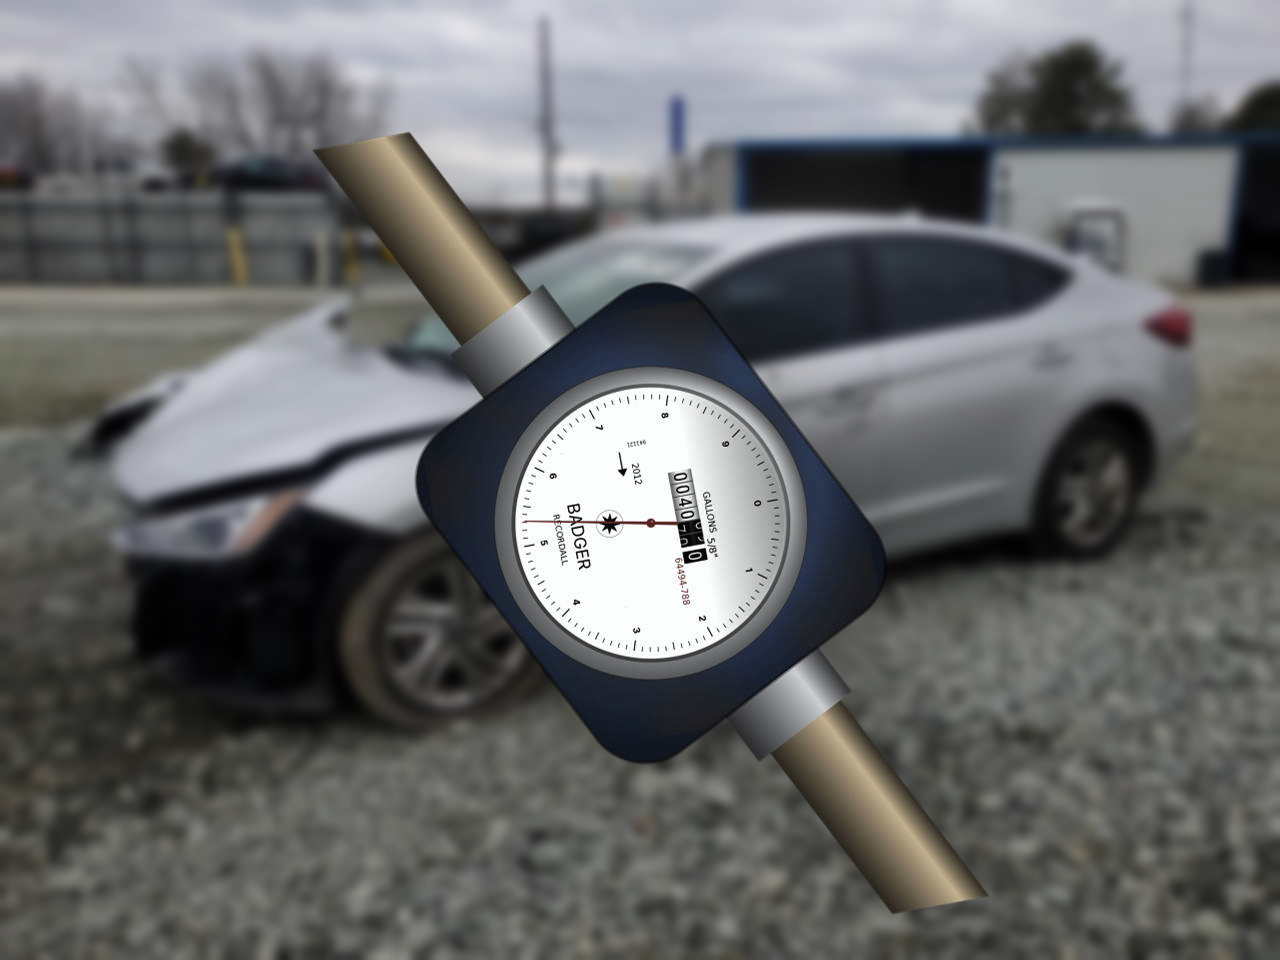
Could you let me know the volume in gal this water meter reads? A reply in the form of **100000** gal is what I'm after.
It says **40695.3** gal
